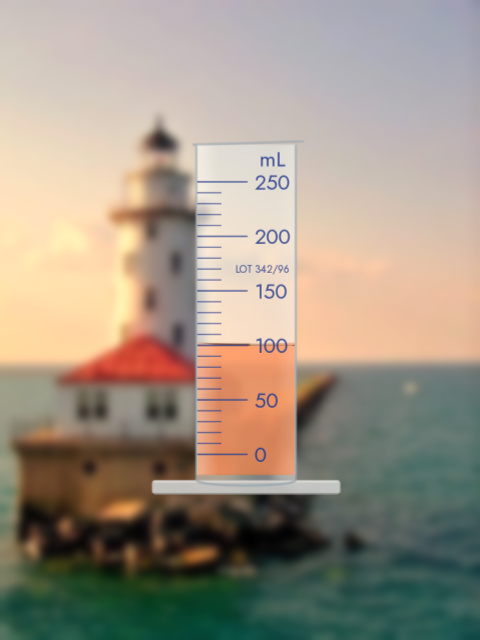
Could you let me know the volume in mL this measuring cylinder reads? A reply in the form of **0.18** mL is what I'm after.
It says **100** mL
